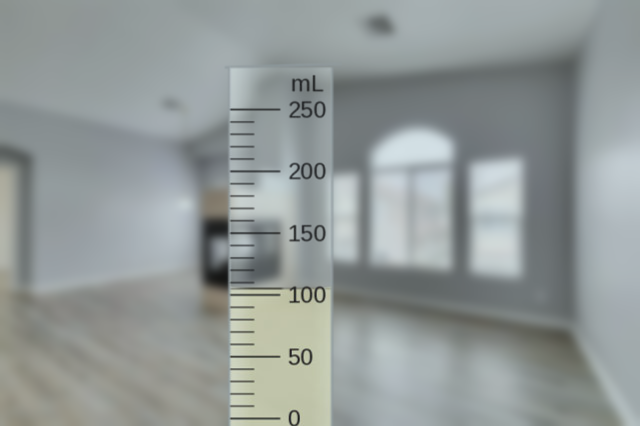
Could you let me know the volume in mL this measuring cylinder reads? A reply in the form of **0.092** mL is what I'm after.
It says **105** mL
